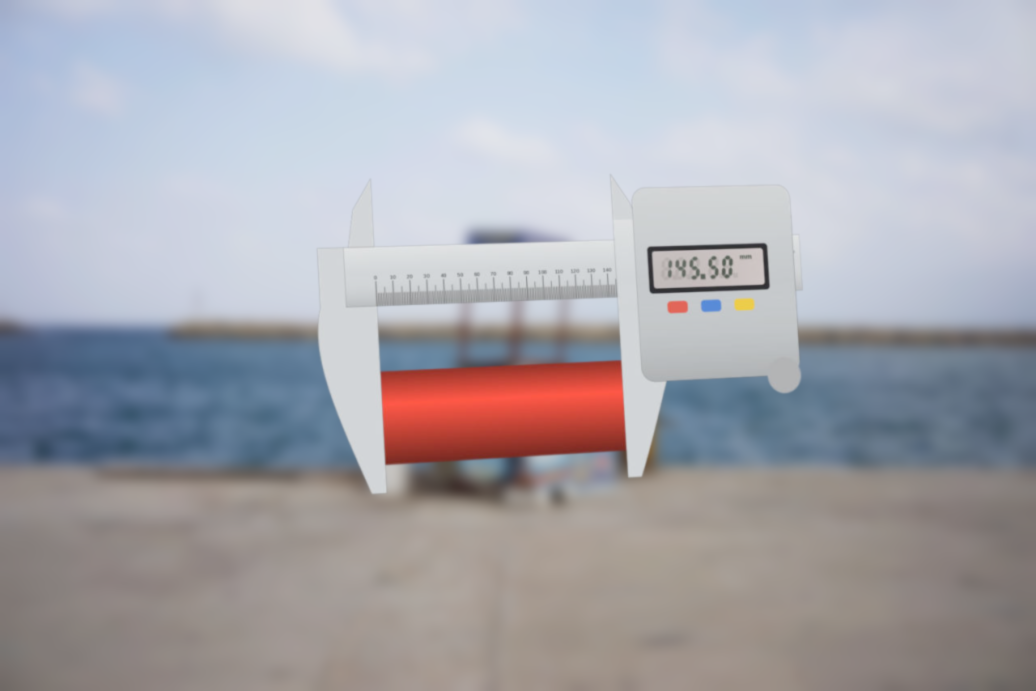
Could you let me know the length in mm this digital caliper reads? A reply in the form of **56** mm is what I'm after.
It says **145.50** mm
